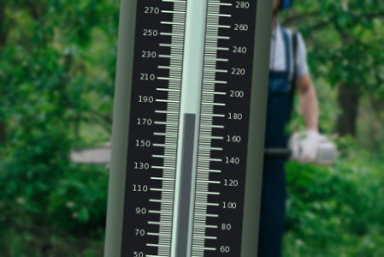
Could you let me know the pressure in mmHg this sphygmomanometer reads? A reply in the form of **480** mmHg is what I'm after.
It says **180** mmHg
